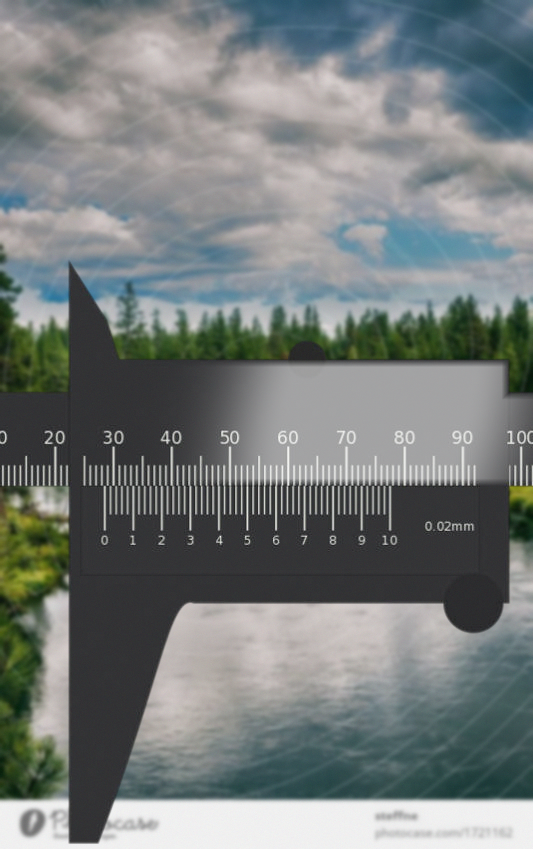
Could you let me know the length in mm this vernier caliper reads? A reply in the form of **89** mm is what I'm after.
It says **28.5** mm
